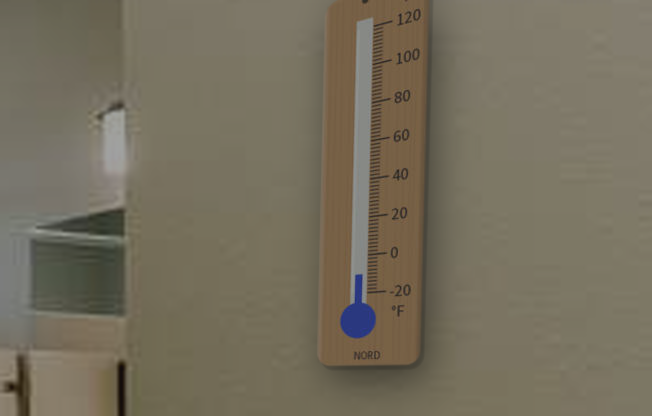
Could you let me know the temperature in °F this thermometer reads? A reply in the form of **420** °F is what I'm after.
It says **-10** °F
